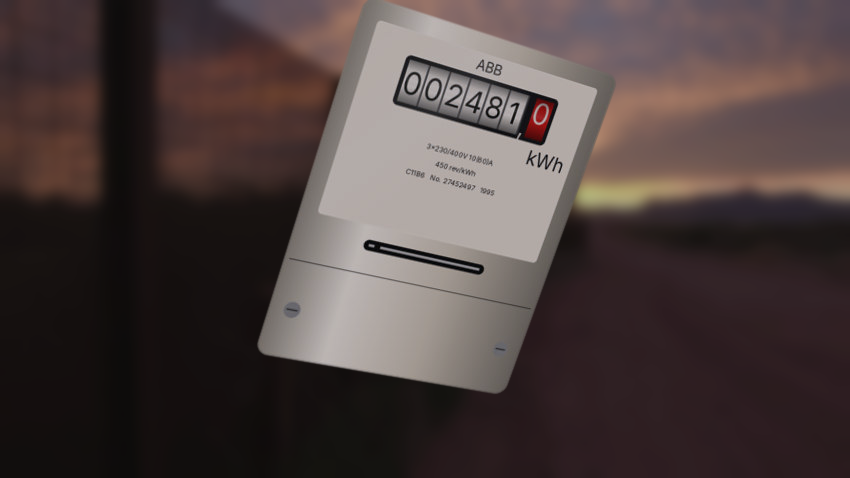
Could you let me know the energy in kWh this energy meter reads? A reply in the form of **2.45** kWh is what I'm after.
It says **2481.0** kWh
